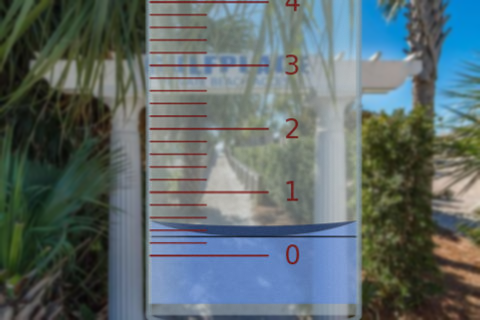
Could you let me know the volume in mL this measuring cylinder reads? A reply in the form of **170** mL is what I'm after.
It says **0.3** mL
